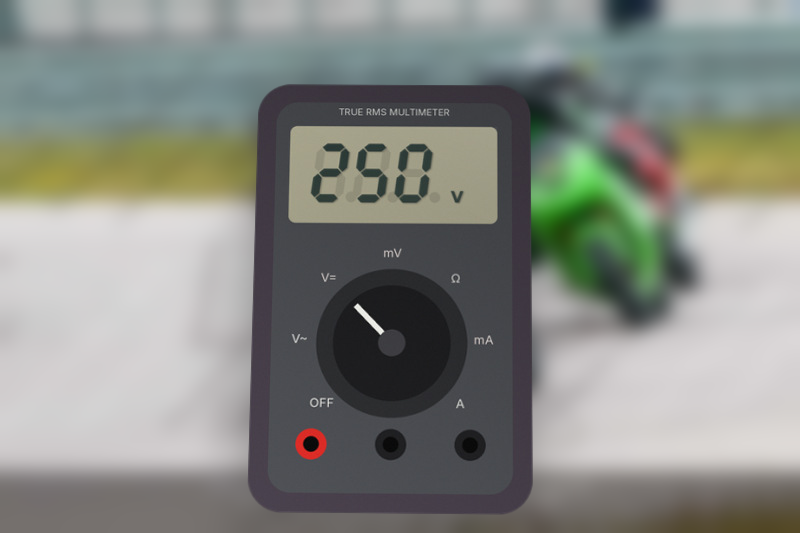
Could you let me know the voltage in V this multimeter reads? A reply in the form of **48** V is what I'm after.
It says **250** V
